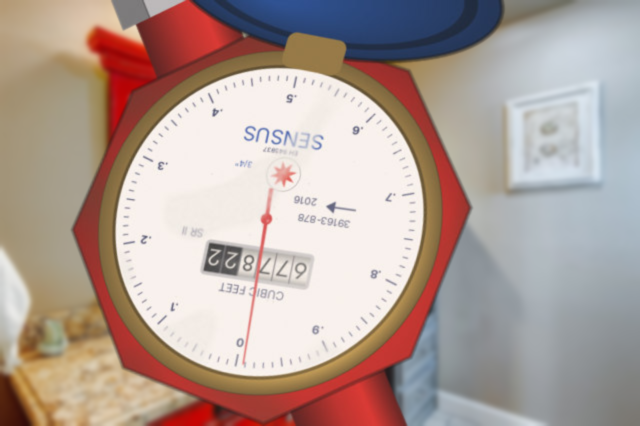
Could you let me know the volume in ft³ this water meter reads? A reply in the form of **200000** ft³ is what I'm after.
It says **677821.99** ft³
